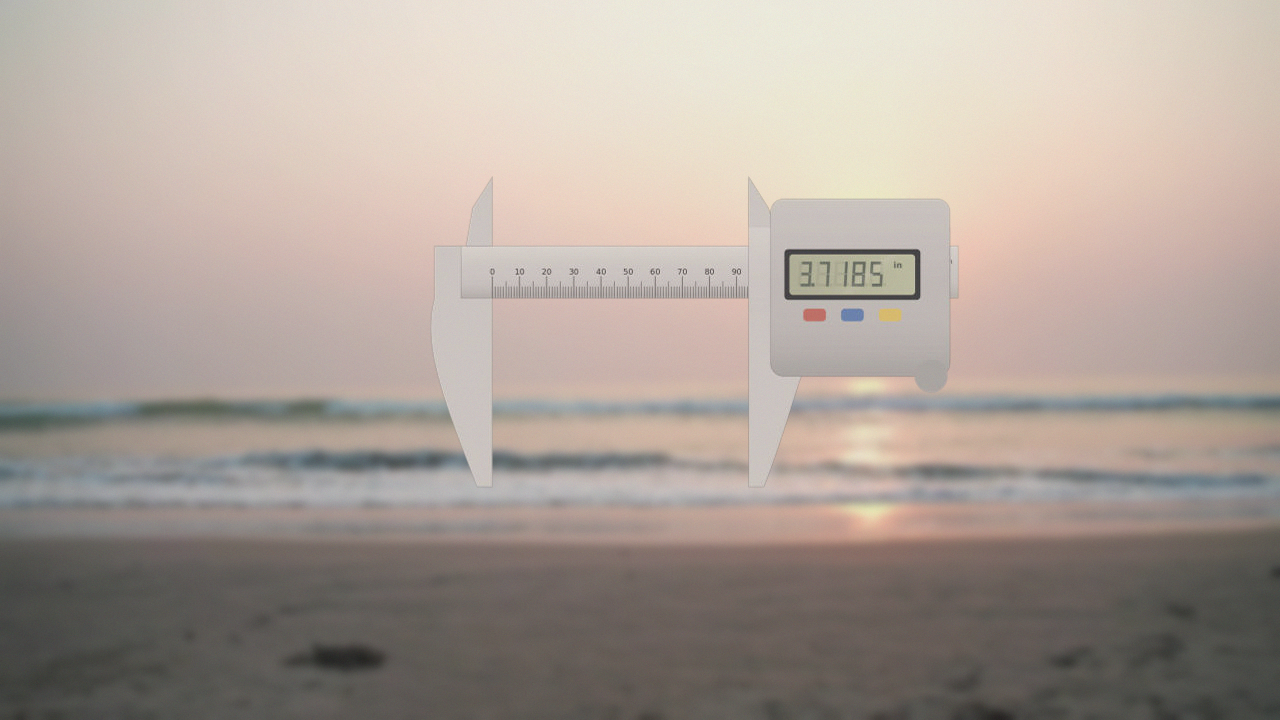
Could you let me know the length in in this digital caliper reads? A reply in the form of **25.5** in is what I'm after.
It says **3.7185** in
